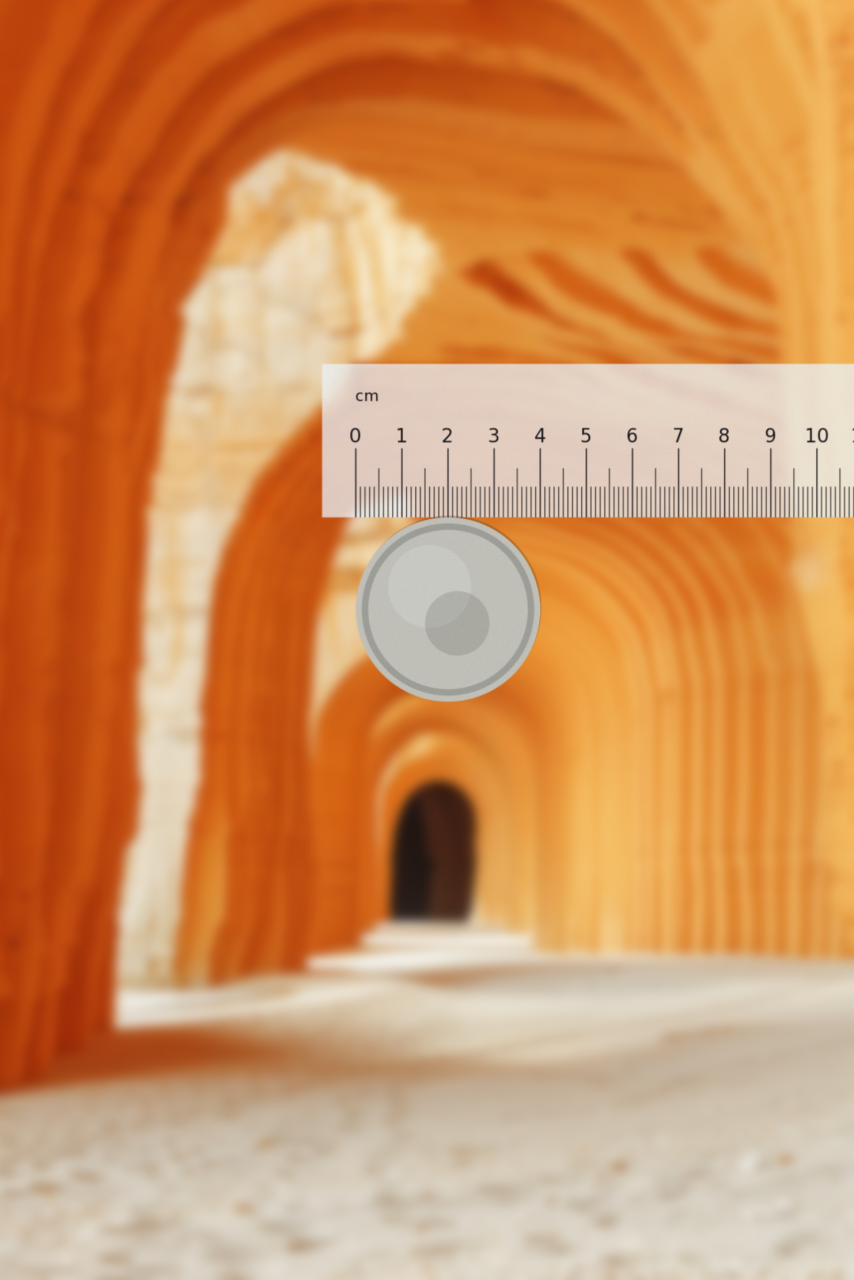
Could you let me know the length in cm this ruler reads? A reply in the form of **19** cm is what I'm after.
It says **4** cm
